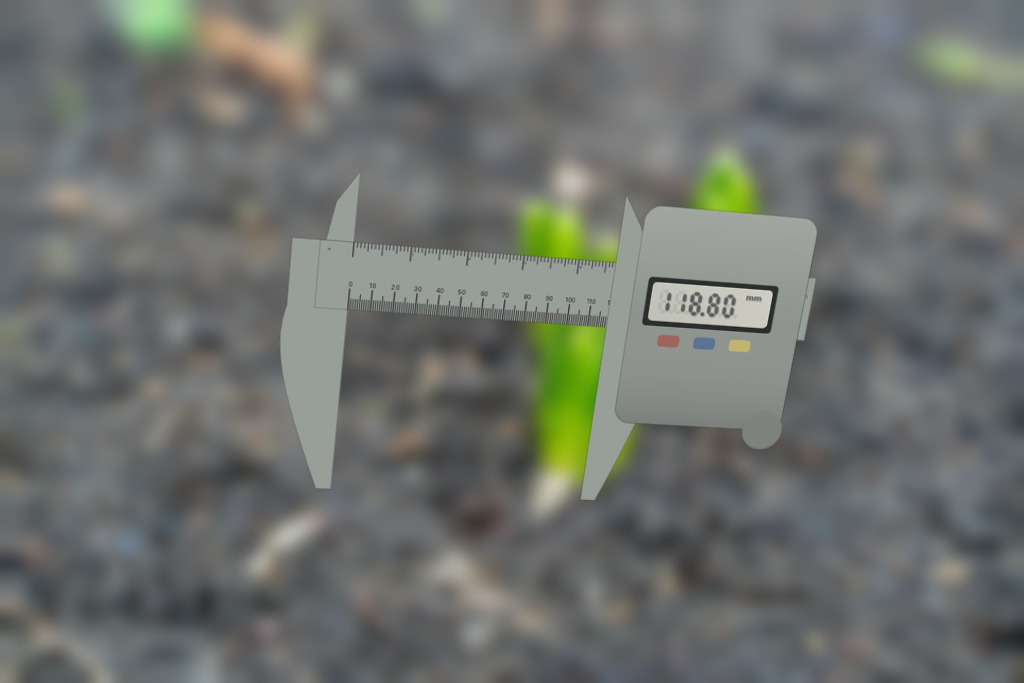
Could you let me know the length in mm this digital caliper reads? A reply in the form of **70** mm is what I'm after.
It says **118.80** mm
